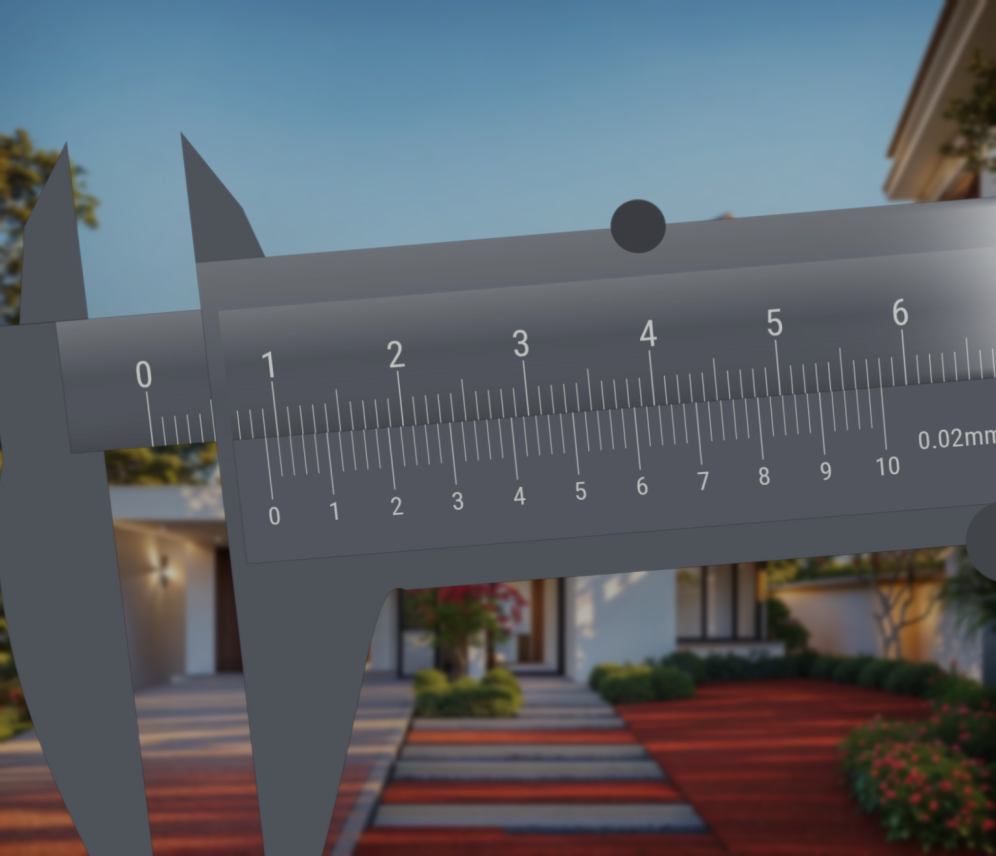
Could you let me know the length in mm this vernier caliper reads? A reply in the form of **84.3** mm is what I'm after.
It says **9.0** mm
